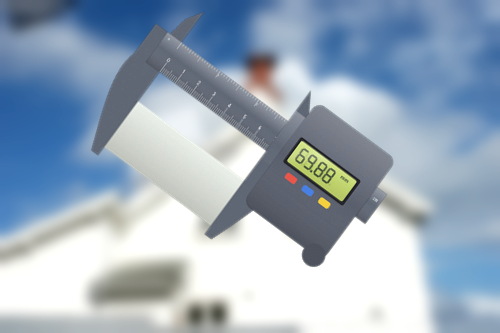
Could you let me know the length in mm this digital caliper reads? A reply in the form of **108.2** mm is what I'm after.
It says **69.88** mm
